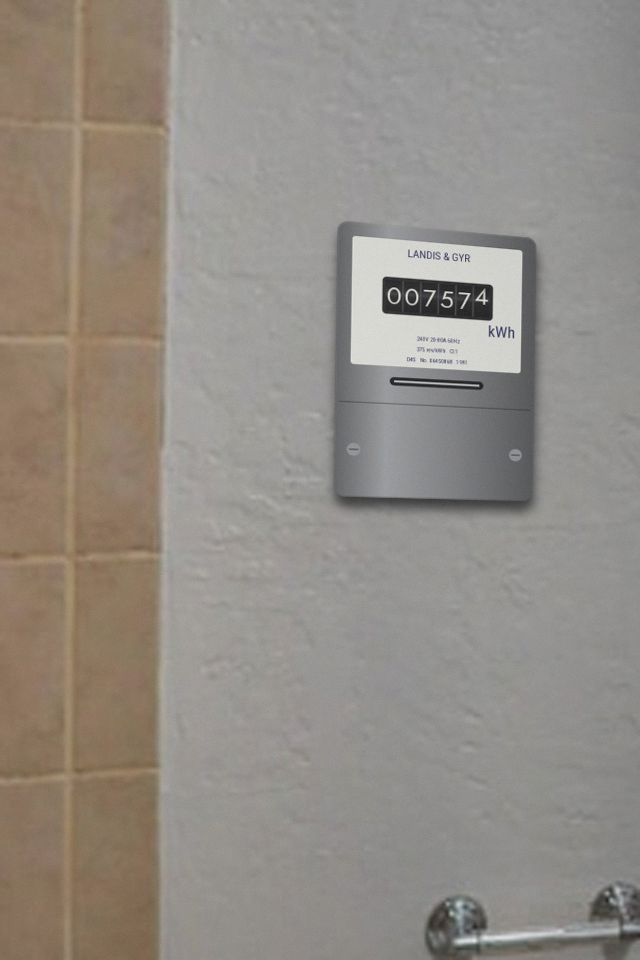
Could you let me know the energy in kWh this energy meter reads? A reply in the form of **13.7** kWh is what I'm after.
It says **7574** kWh
